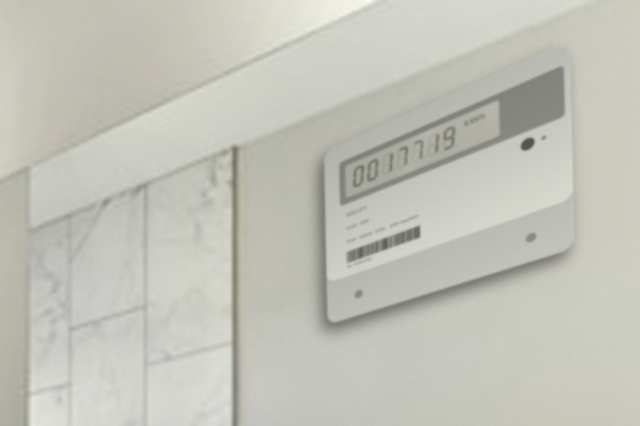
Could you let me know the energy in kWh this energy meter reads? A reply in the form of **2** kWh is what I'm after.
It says **17719** kWh
